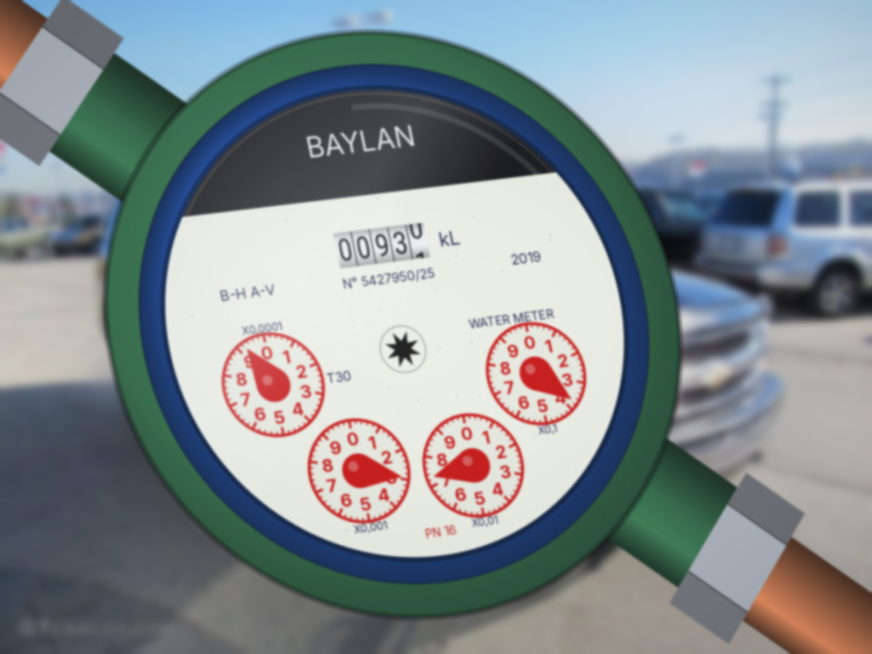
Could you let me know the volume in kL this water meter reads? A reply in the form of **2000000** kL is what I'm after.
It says **930.3729** kL
